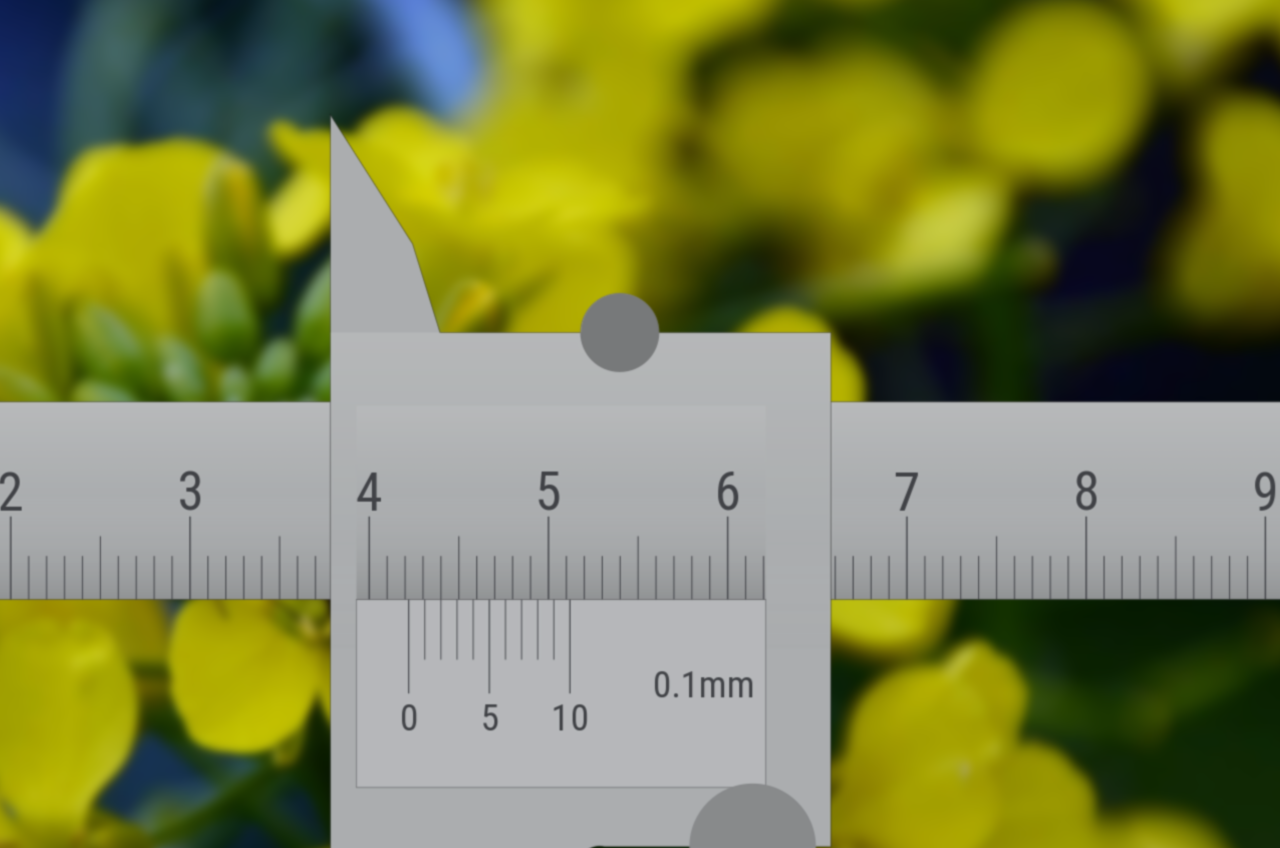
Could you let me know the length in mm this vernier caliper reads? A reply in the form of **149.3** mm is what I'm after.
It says **42.2** mm
